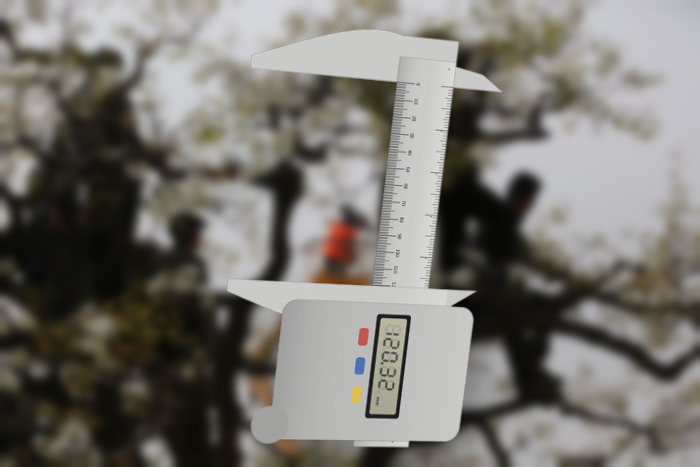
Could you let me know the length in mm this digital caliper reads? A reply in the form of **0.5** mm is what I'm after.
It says **120.32** mm
